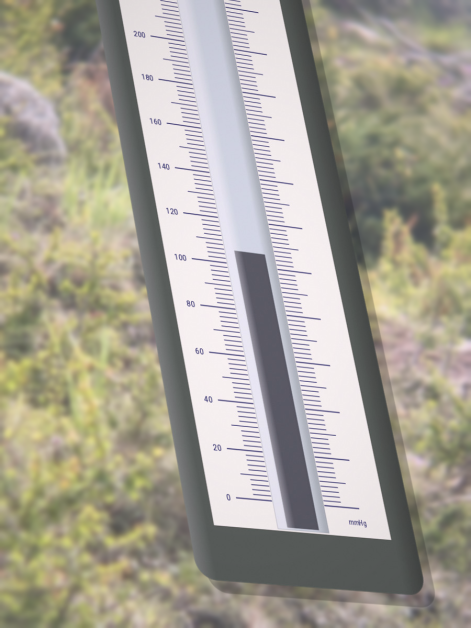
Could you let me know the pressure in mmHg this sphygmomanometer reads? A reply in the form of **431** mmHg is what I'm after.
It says **106** mmHg
